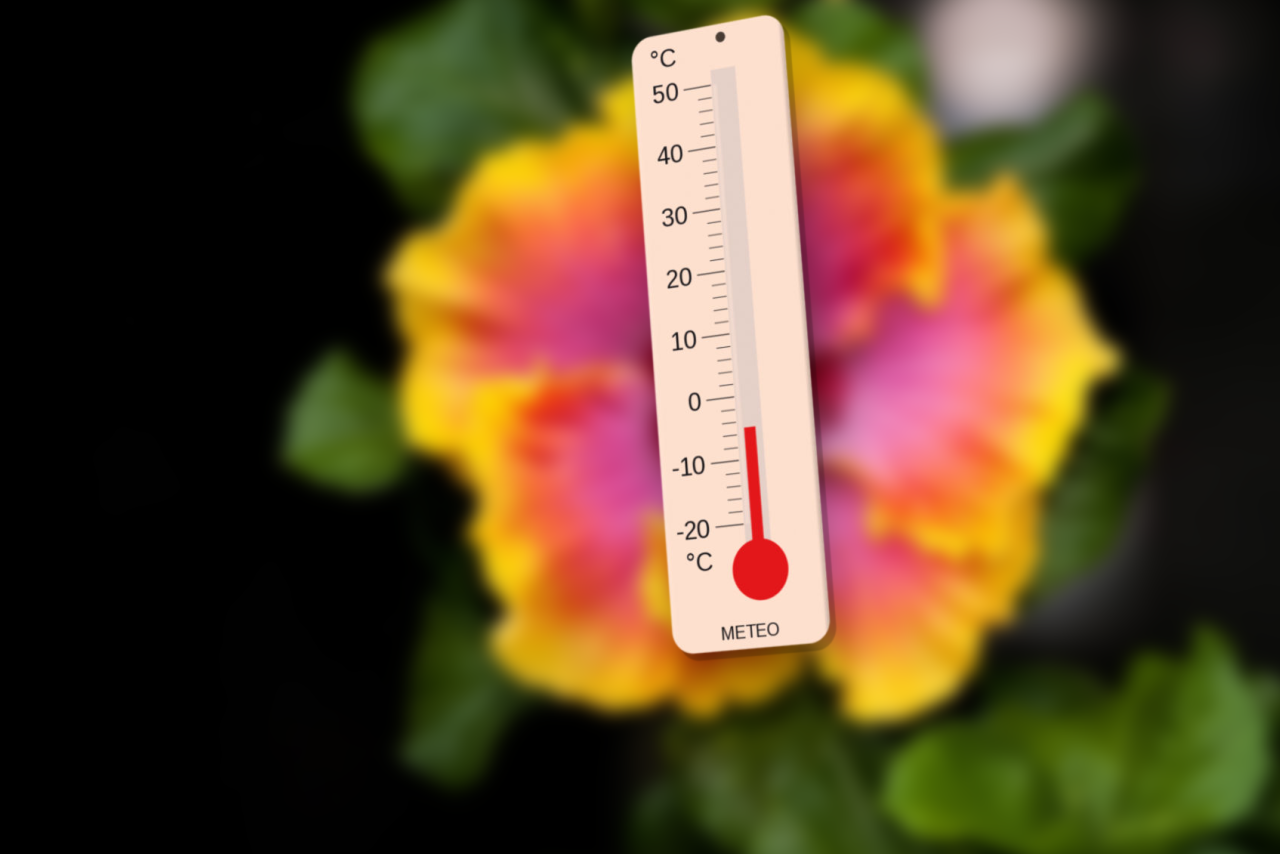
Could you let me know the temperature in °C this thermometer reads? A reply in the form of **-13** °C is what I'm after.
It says **-5** °C
